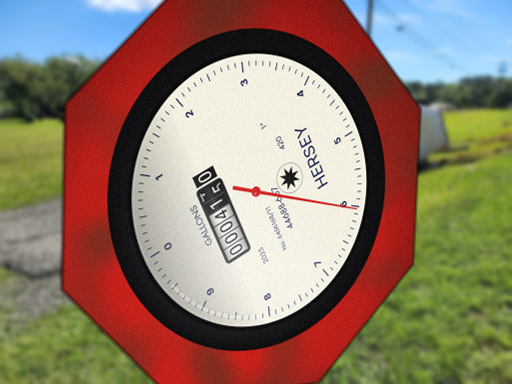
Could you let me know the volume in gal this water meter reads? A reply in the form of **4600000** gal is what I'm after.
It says **4146.0** gal
